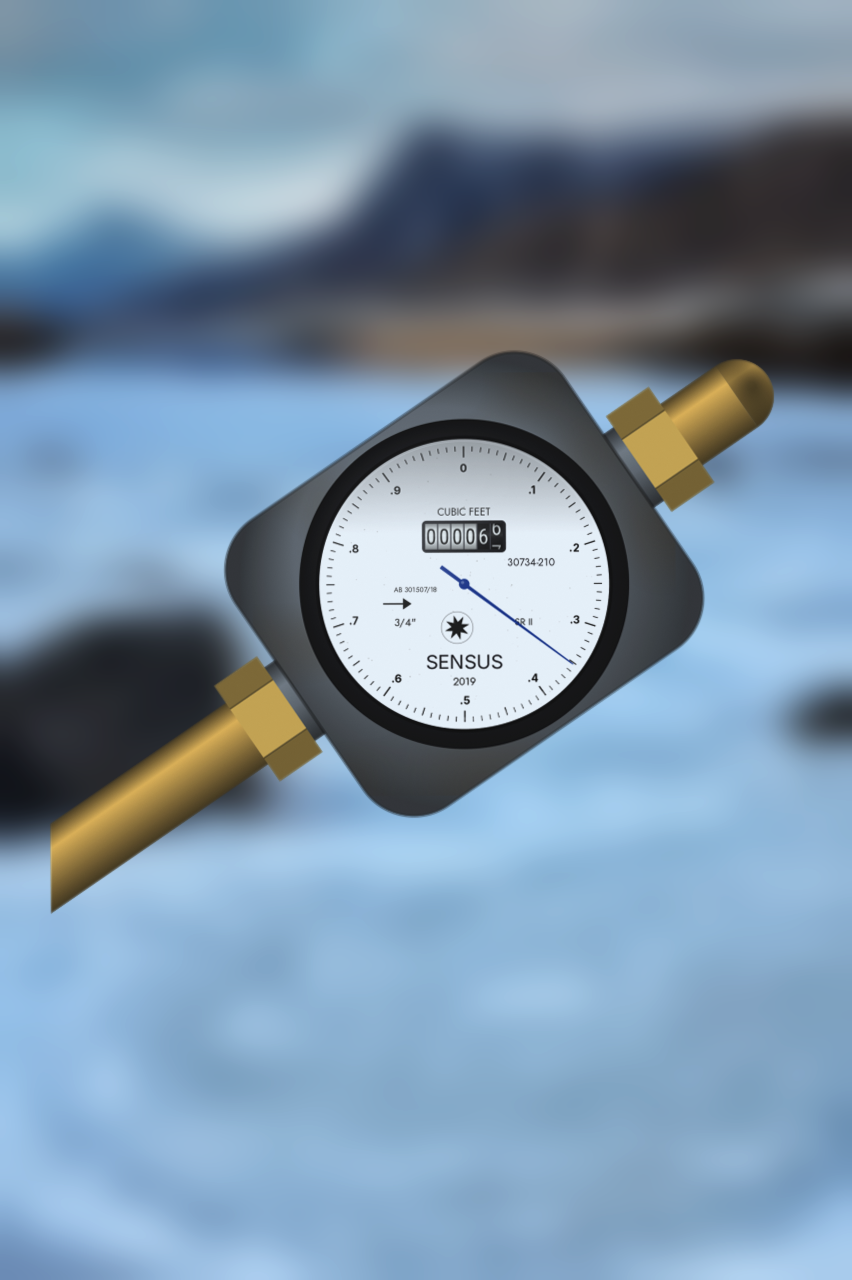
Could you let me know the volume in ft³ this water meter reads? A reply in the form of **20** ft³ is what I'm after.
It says **66.35** ft³
